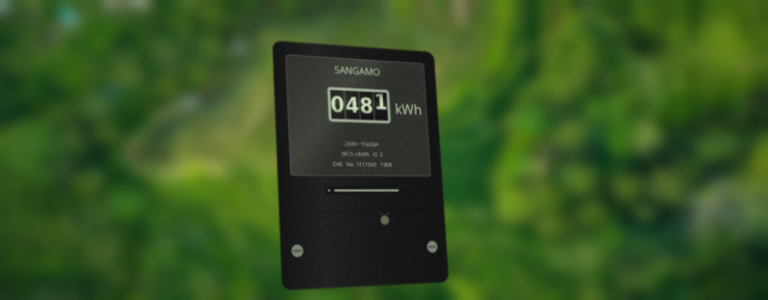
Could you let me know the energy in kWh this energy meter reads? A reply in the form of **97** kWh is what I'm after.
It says **481** kWh
